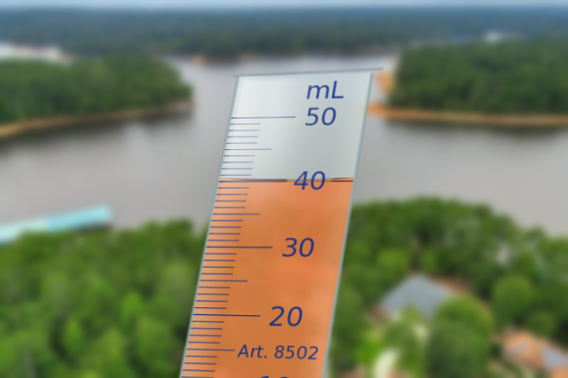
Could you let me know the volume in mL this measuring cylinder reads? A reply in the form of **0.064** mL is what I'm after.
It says **40** mL
